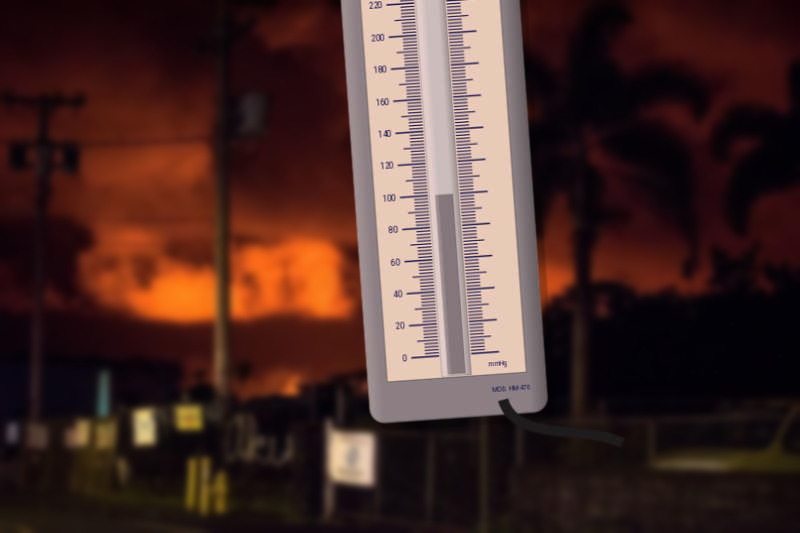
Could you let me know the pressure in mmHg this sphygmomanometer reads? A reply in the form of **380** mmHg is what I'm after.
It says **100** mmHg
